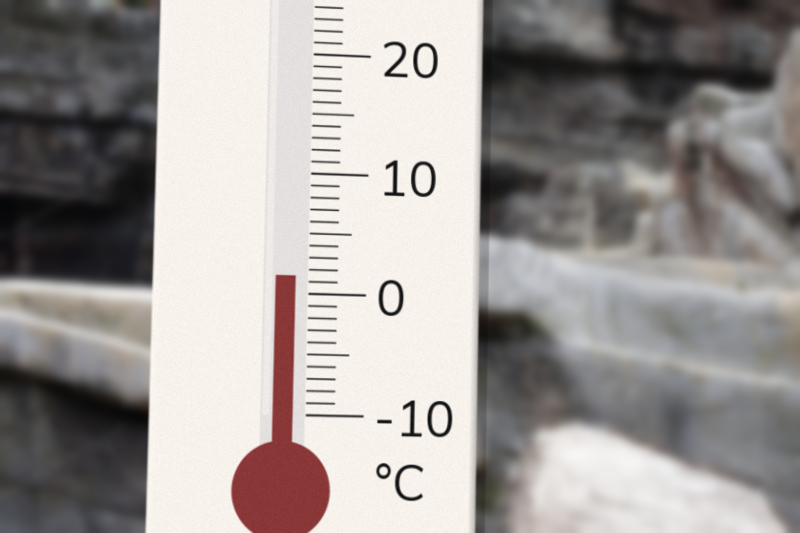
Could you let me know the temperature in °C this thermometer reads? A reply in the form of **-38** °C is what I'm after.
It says **1.5** °C
